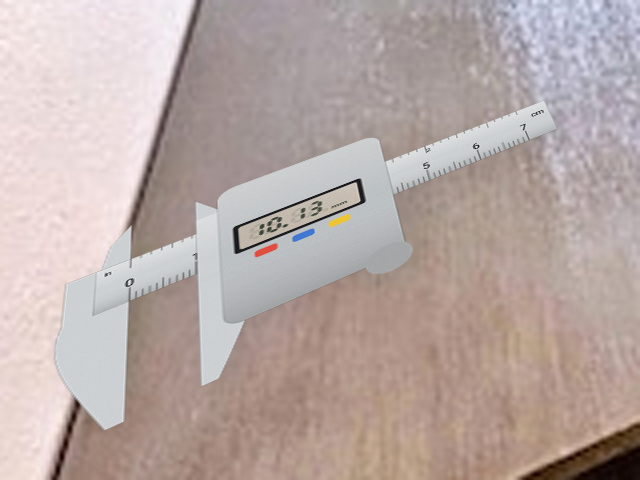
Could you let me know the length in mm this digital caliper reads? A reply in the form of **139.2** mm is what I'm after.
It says **10.13** mm
